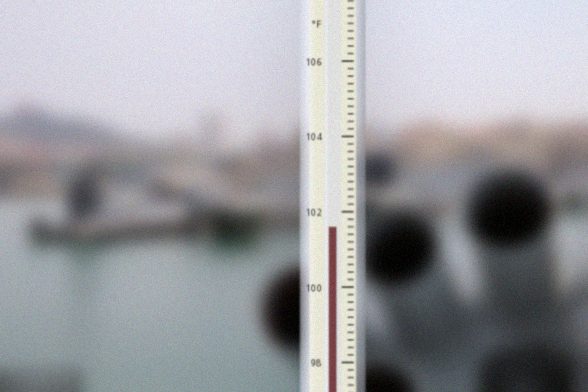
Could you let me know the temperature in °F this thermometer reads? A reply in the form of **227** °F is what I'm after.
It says **101.6** °F
